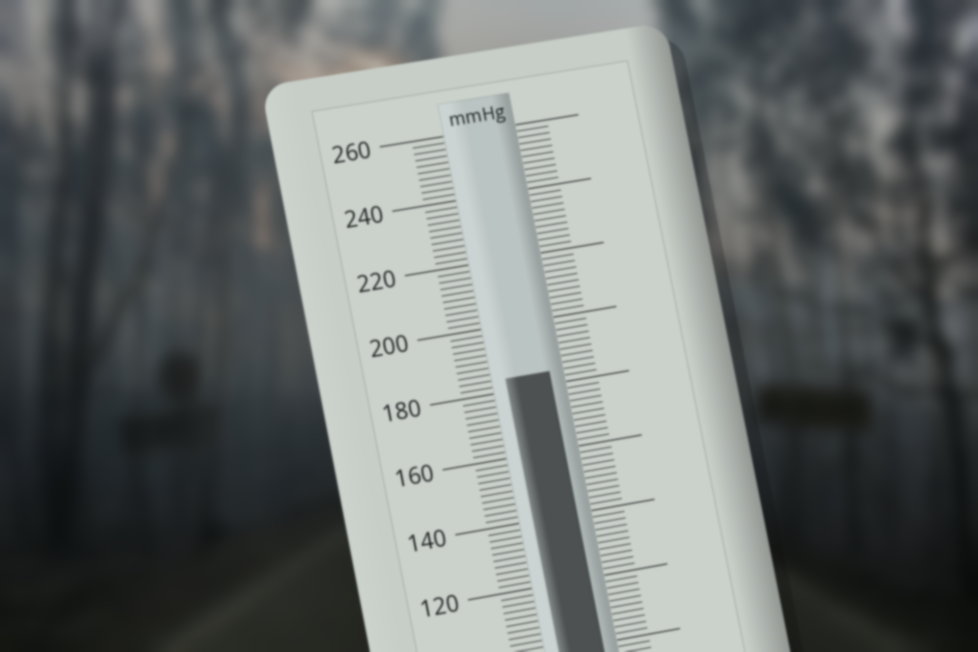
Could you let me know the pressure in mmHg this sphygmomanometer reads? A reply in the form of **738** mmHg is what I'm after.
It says **184** mmHg
